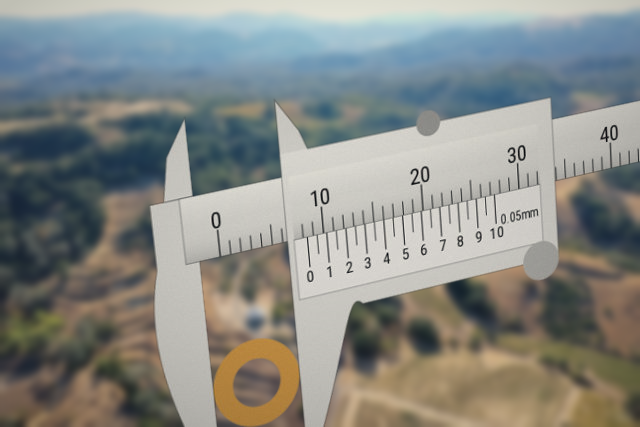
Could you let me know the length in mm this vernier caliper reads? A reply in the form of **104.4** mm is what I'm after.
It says **8.4** mm
